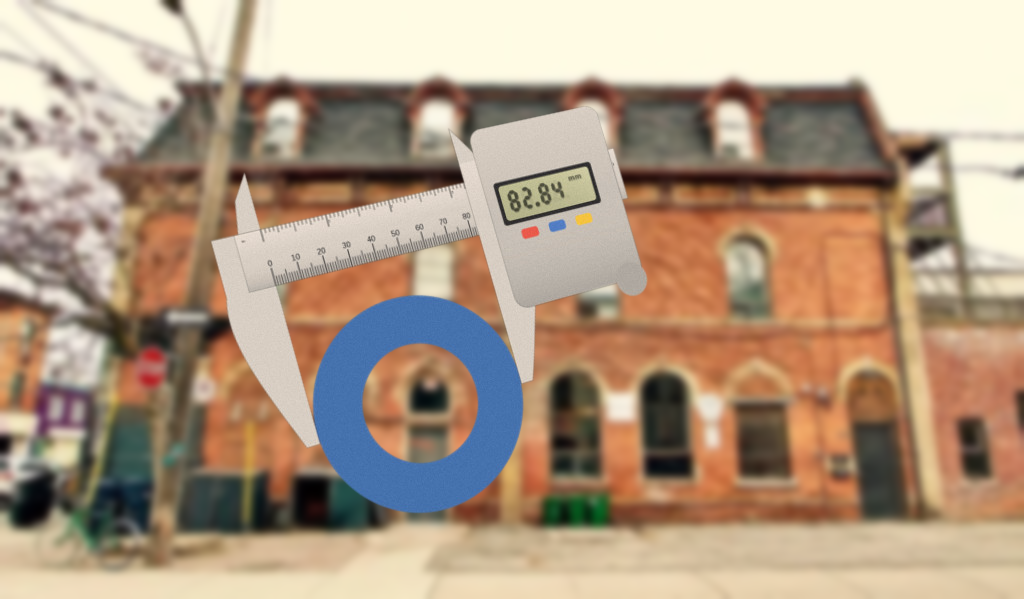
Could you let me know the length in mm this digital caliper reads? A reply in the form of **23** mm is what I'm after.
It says **82.84** mm
